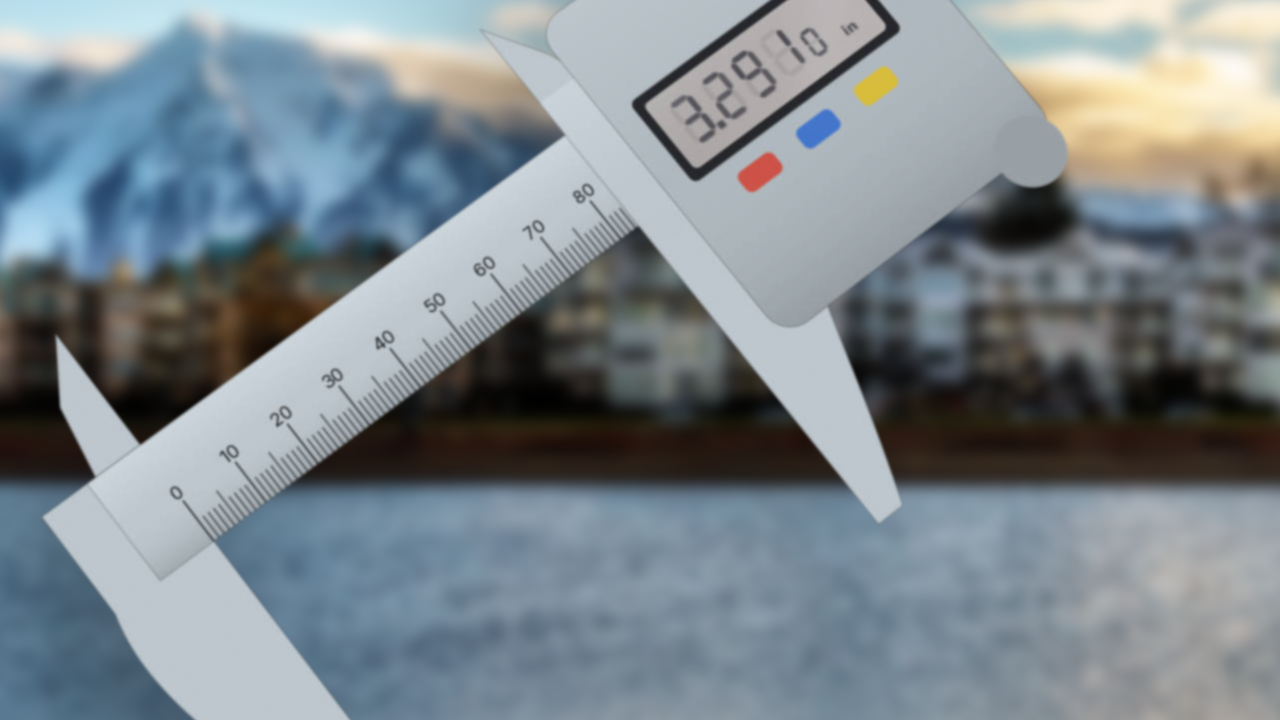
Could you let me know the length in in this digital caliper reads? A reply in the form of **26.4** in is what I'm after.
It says **3.2910** in
